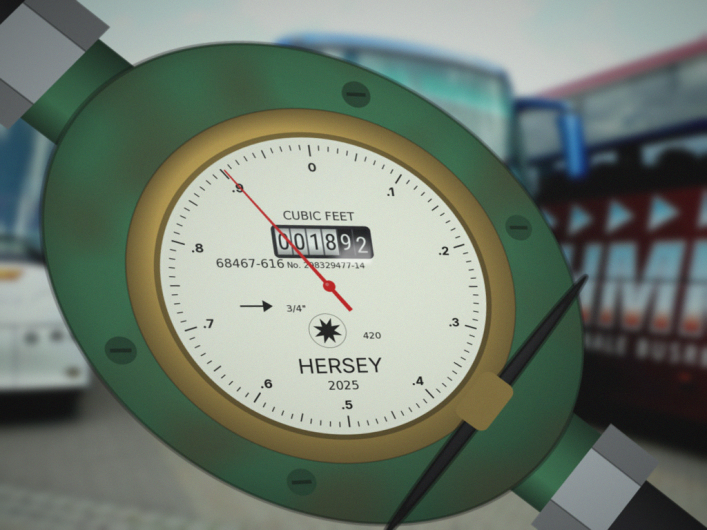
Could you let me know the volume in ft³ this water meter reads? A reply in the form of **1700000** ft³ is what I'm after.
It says **1891.90** ft³
